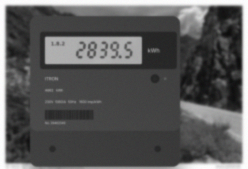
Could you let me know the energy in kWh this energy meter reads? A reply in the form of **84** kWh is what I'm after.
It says **2839.5** kWh
